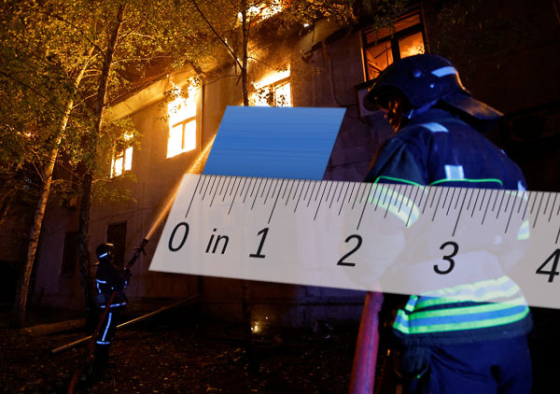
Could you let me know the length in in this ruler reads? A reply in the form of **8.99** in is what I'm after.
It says **1.4375** in
